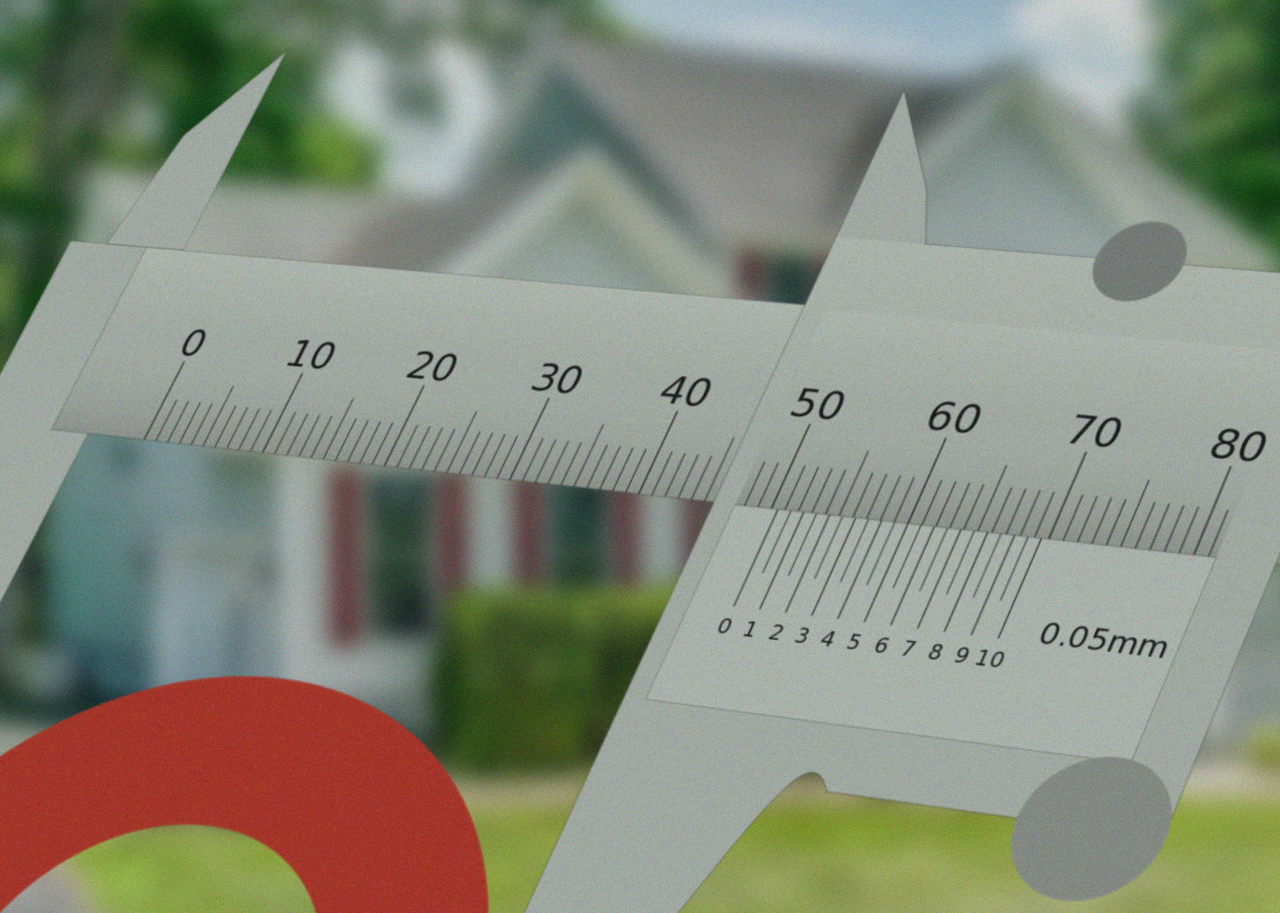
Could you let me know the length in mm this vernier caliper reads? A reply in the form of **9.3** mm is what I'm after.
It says **50.5** mm
